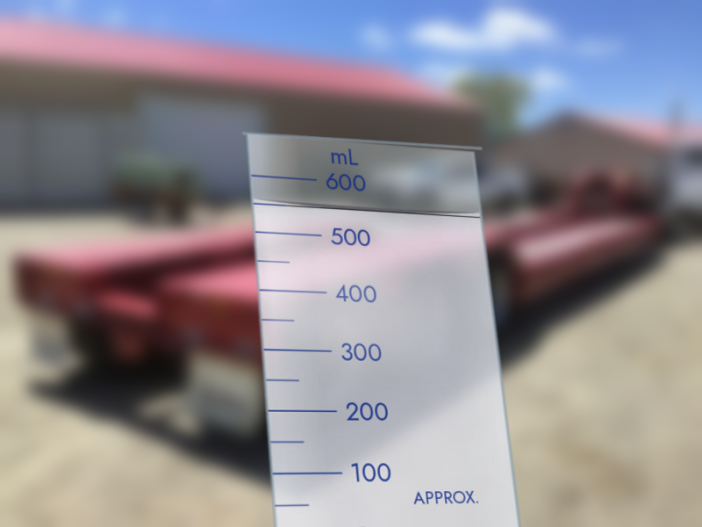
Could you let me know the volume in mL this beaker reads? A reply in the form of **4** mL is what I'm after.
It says **550** mL
